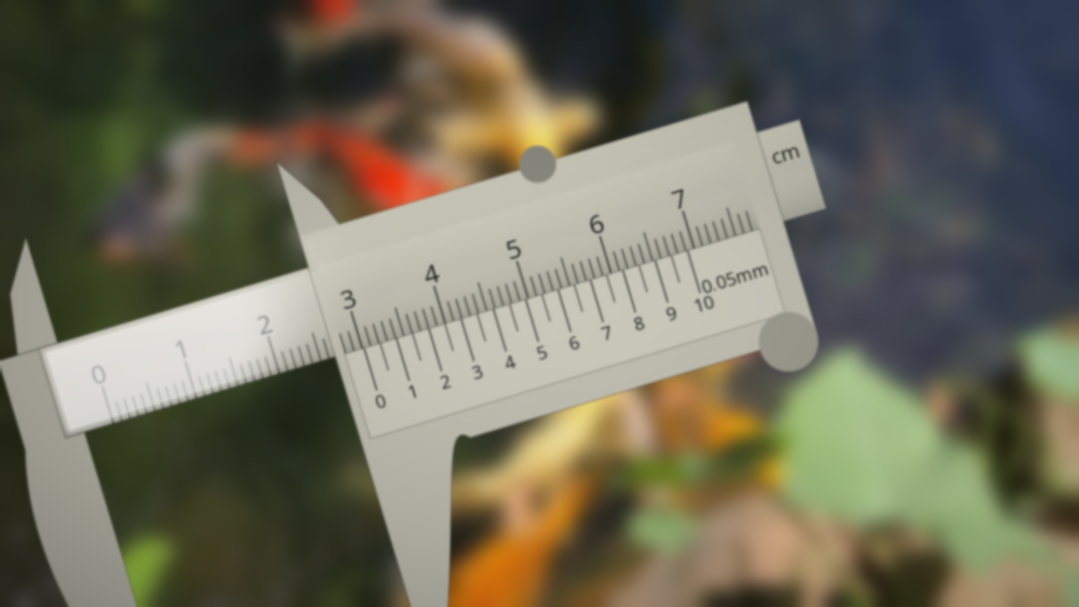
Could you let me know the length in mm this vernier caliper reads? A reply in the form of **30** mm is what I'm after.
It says **30.2** mm
